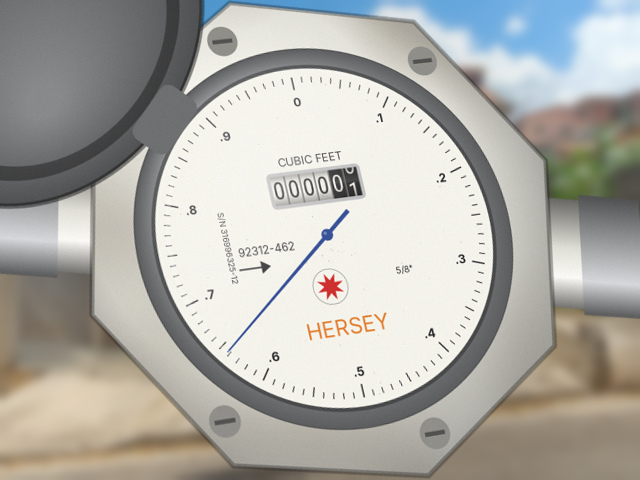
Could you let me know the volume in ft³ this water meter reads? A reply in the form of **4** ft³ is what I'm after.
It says **0.64** ft³
